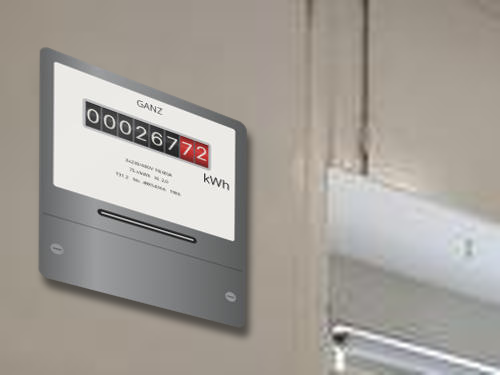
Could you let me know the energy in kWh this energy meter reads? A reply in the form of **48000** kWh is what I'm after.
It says **267.72** kWh
